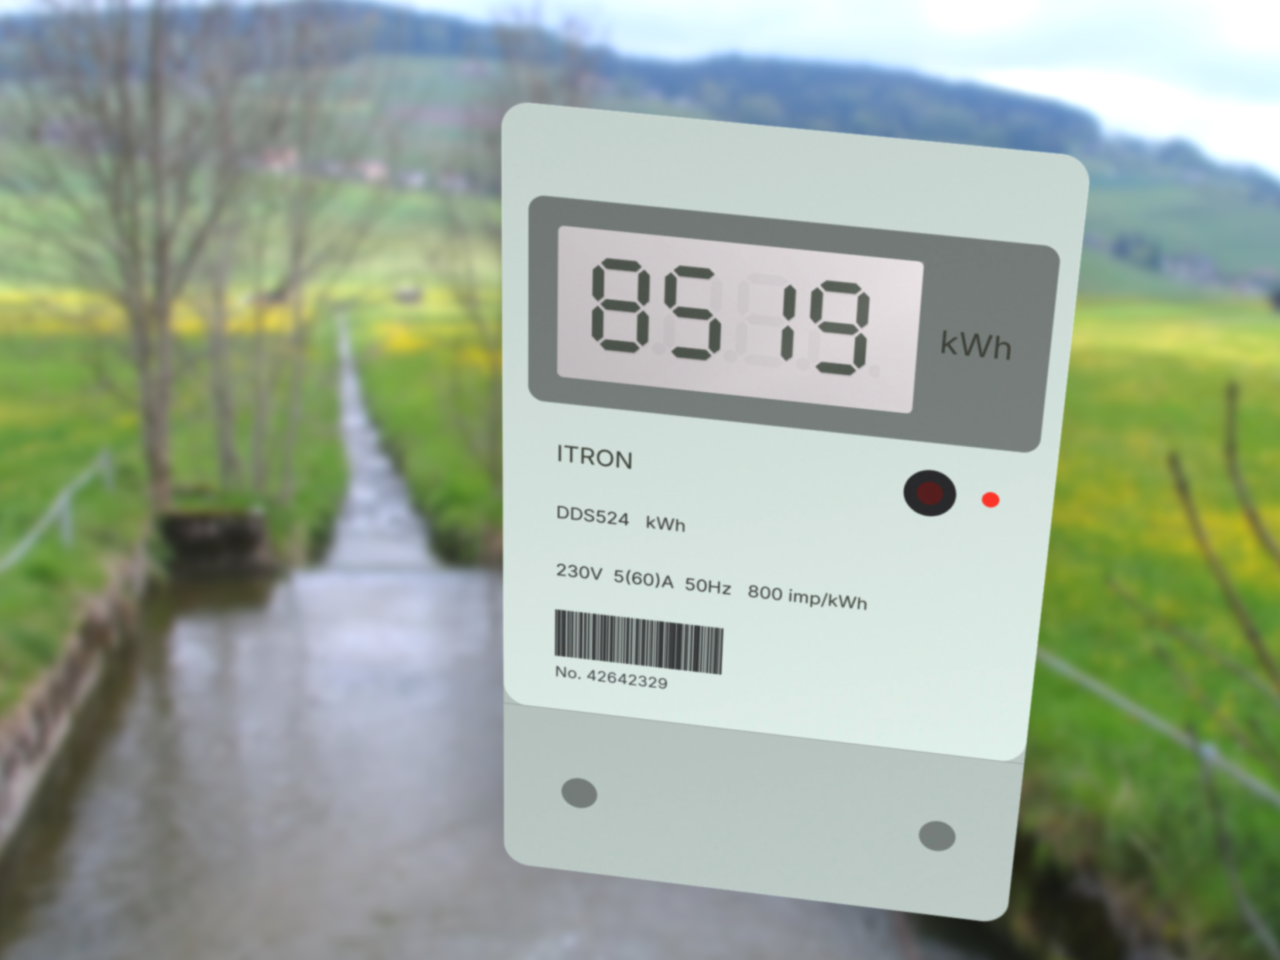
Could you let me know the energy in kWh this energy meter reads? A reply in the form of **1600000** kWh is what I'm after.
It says **8519** kWh
